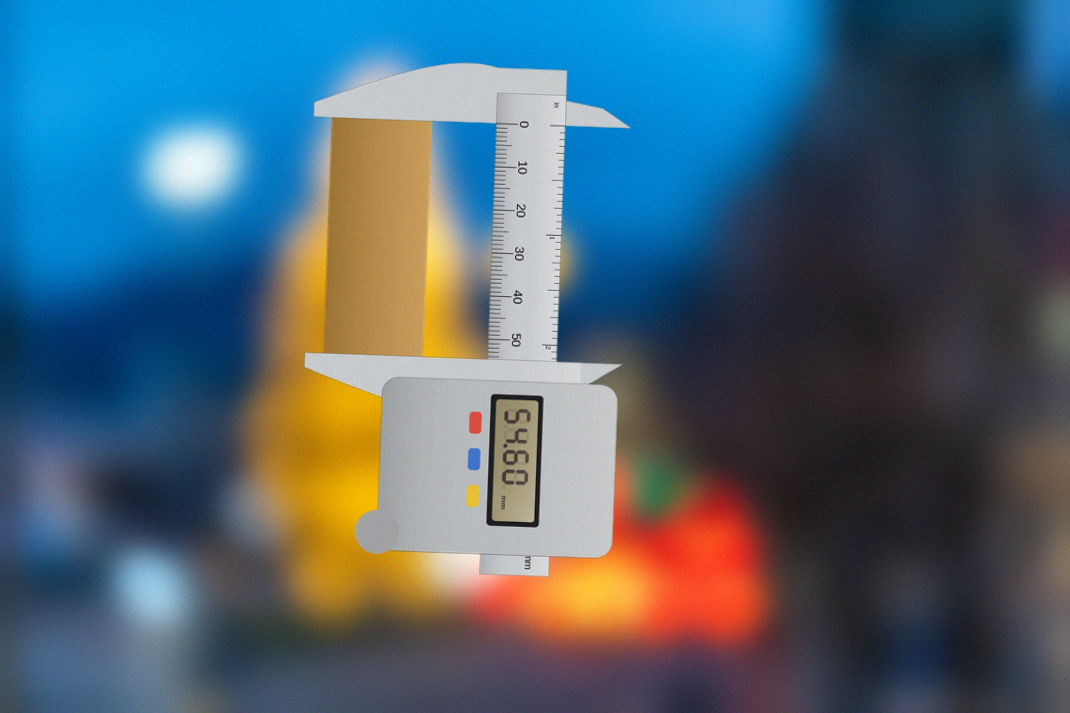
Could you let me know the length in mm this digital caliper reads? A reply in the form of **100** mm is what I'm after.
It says **54.60** mm
